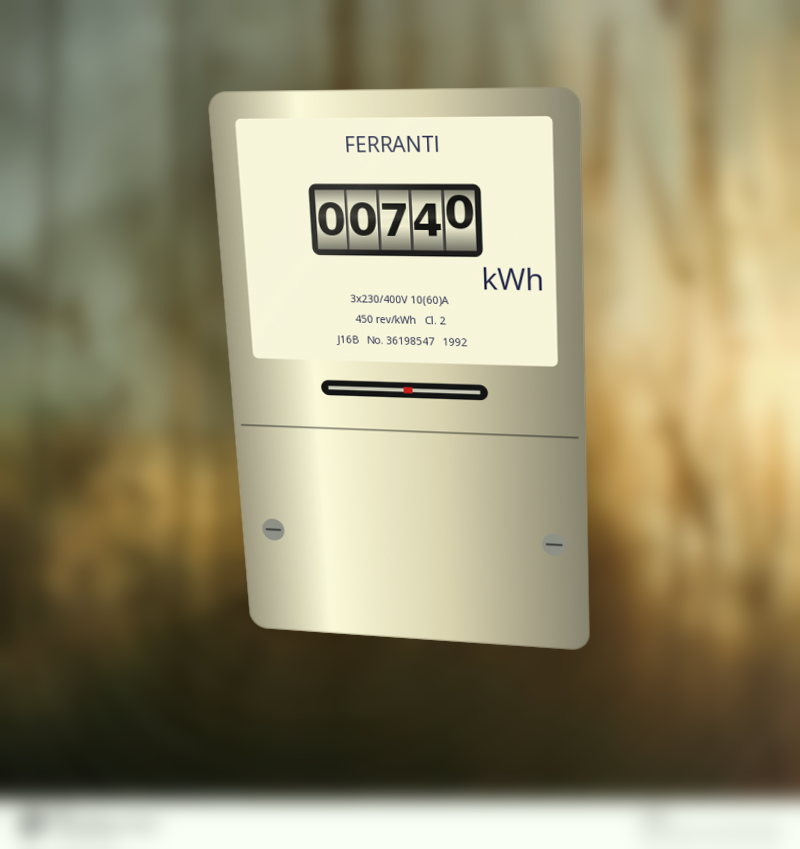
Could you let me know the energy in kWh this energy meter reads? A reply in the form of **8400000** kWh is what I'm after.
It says **740** kWh
